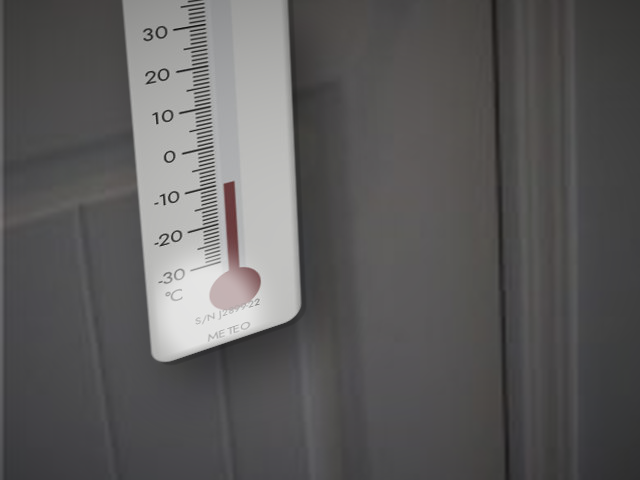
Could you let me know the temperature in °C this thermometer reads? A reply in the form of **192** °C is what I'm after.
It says **-10** °C
